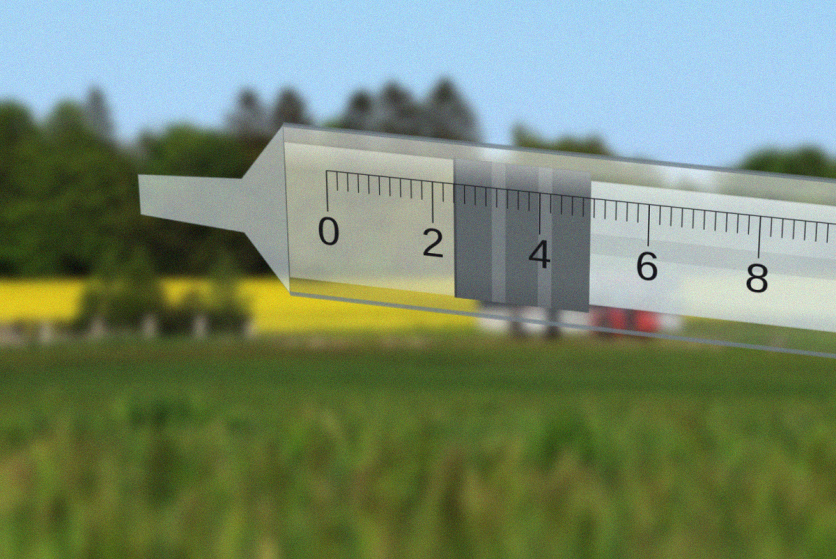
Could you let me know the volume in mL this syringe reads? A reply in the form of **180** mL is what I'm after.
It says **2.4** mL
